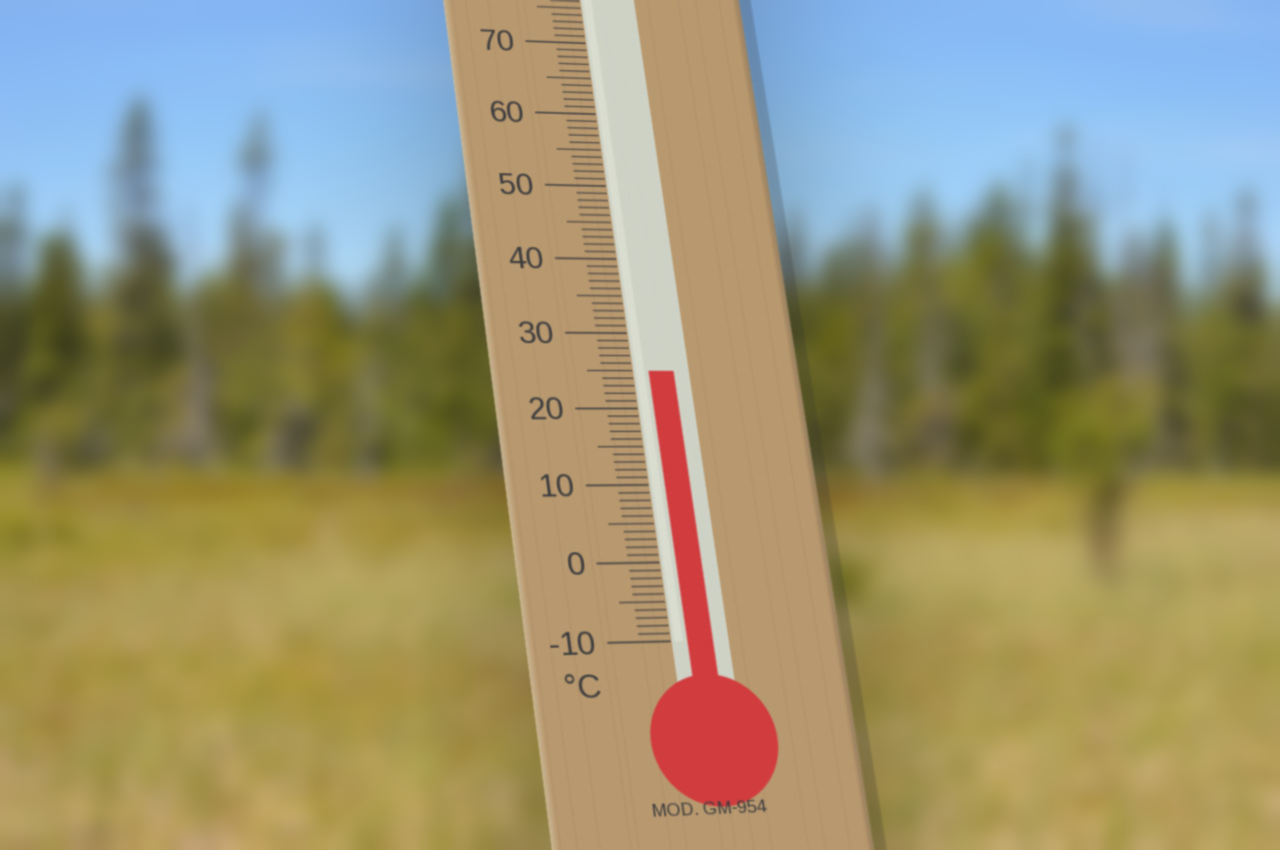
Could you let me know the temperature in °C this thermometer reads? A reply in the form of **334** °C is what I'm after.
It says **25** °C
